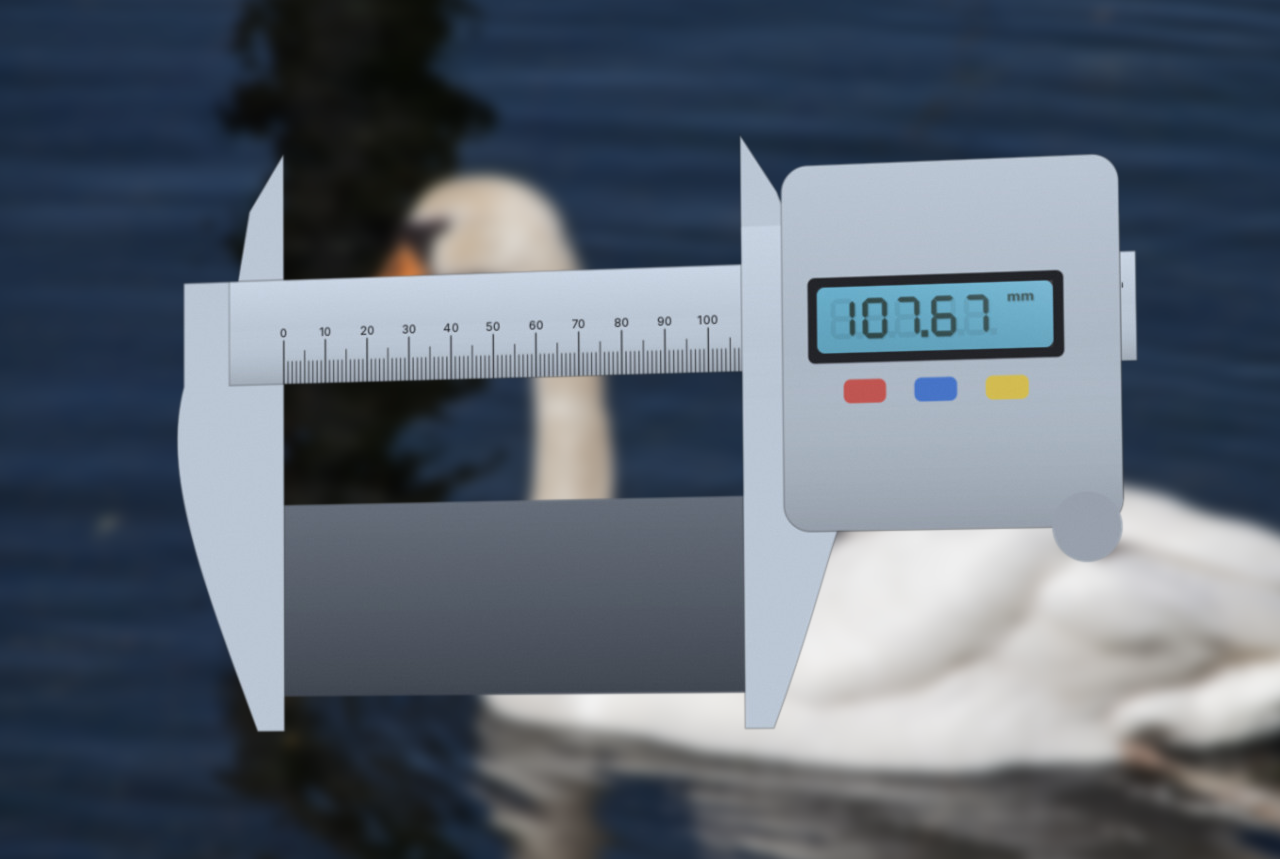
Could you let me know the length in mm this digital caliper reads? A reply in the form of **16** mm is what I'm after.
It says **107.67** mm
